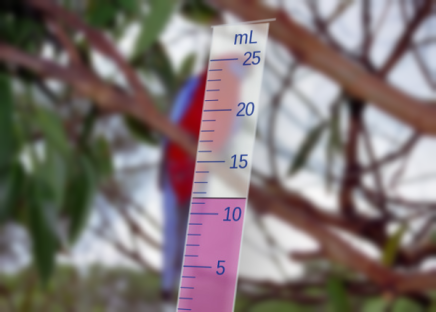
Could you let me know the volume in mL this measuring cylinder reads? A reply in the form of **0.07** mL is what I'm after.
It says **11.5** mL
